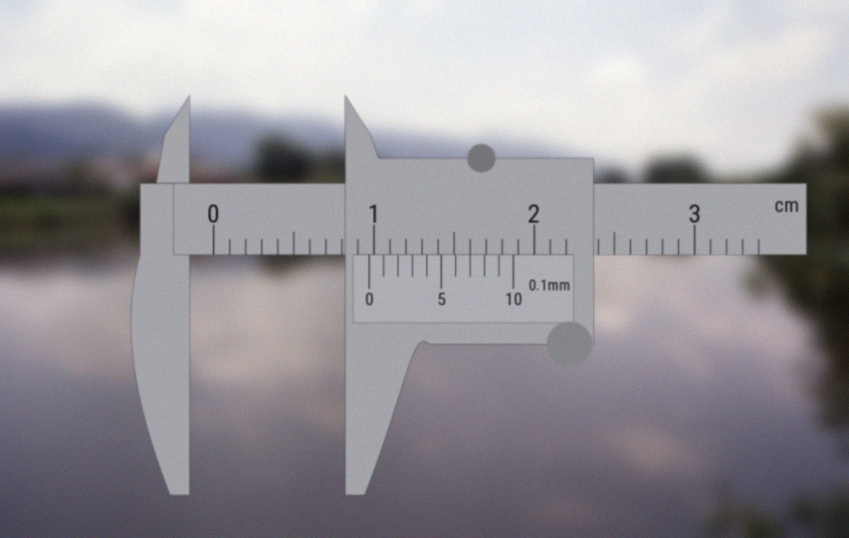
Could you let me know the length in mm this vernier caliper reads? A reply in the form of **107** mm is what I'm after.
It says **9.7** mm
